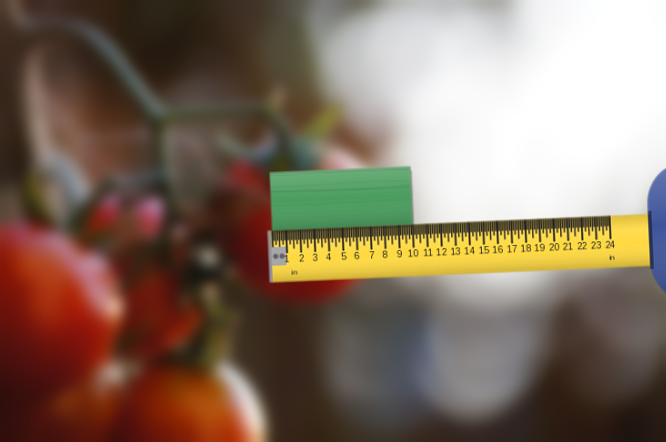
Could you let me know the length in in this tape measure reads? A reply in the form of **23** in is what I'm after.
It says **10** in
